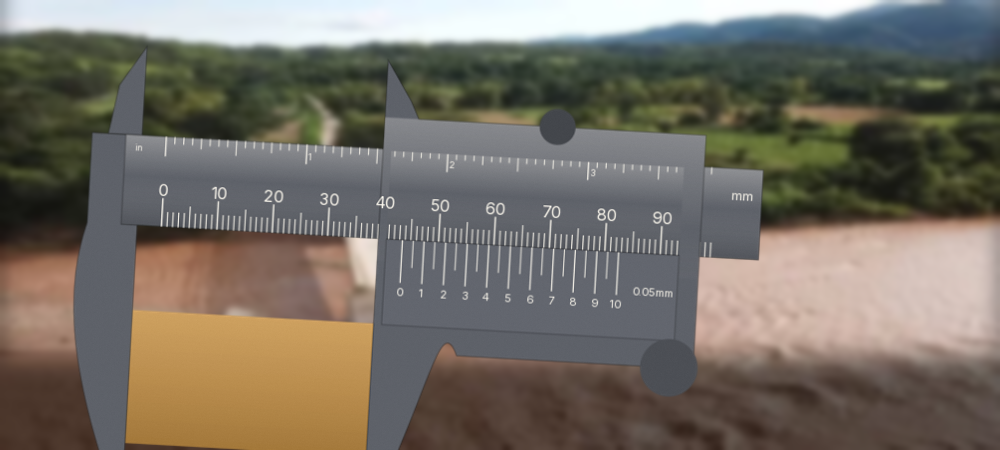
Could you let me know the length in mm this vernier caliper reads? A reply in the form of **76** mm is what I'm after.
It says **43.5** mm
